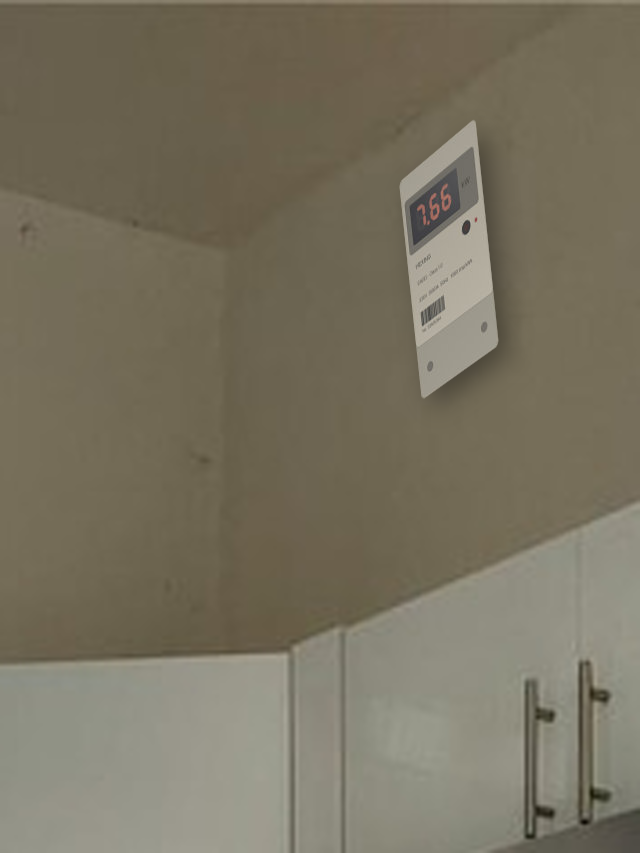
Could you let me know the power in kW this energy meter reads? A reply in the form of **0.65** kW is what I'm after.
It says **7.66** kW
